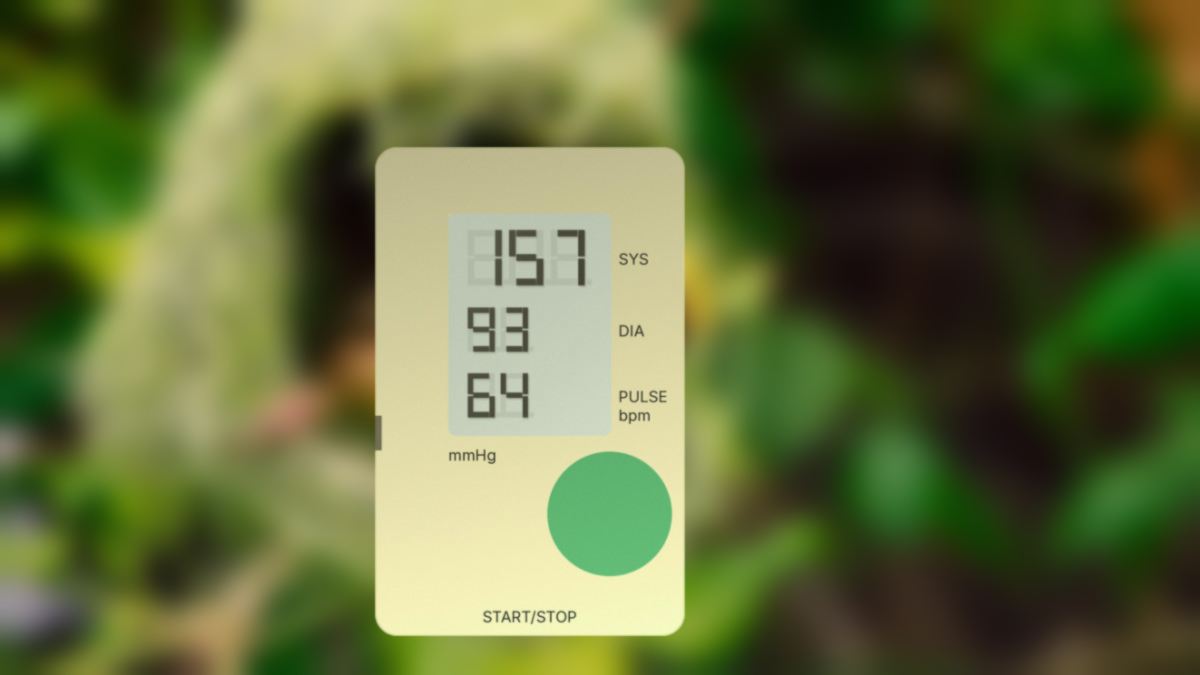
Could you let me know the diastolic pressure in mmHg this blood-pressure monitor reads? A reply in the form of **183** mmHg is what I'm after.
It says **93** mmHg
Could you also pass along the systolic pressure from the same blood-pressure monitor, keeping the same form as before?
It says **157** mmHg
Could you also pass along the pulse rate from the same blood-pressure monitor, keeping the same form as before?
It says **64** bpm
